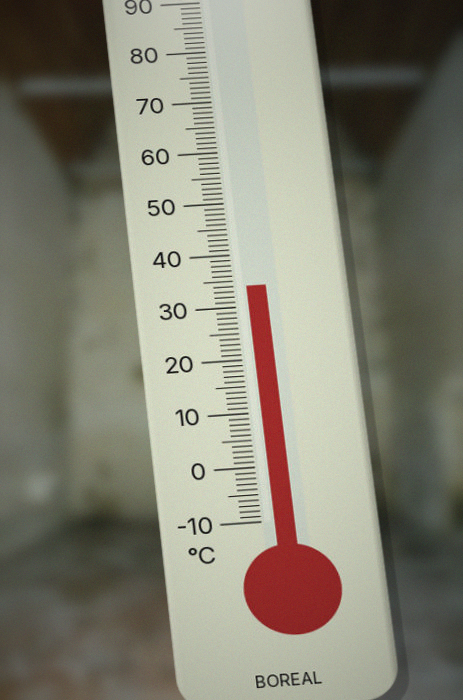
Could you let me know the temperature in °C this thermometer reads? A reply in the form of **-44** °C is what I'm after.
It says **34** °C
